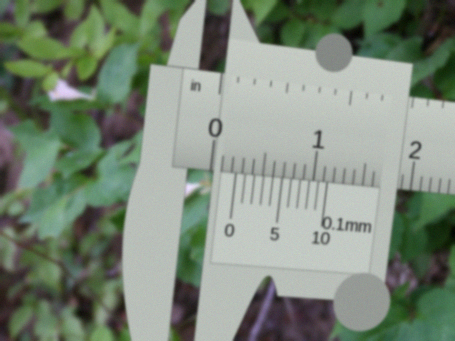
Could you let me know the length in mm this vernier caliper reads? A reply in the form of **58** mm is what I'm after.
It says **2.4** mm
